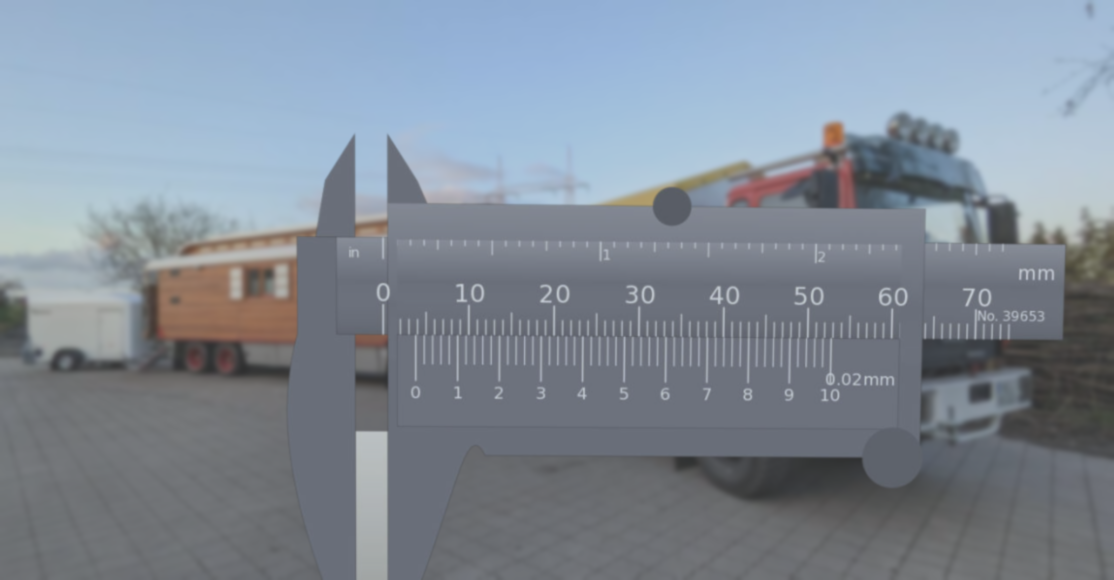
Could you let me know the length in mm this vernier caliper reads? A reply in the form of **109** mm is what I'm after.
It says **3.8** mm
